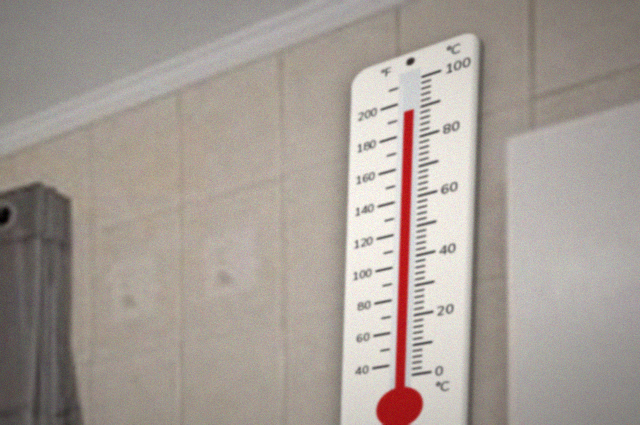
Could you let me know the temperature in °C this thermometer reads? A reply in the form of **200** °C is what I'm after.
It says **90** °C
